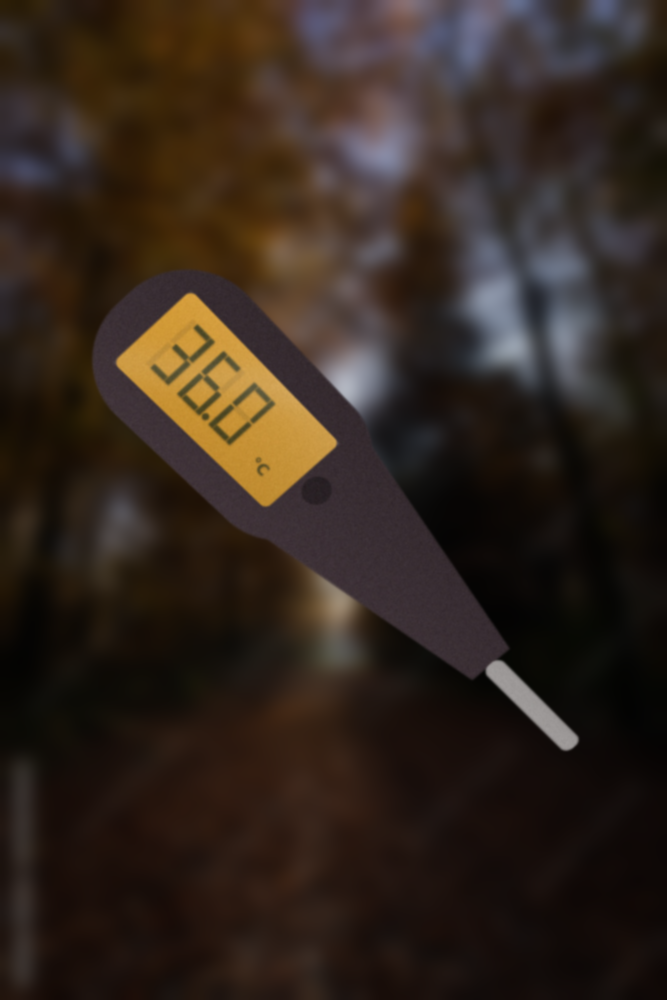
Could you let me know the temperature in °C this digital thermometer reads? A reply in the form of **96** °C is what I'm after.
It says **36.0** °C
